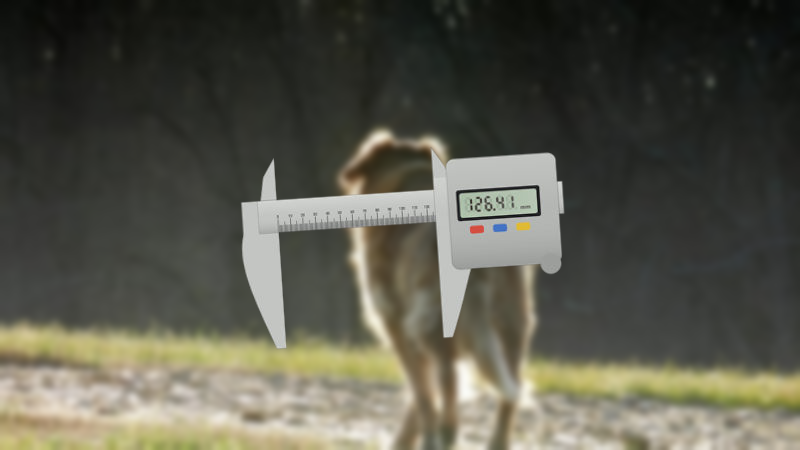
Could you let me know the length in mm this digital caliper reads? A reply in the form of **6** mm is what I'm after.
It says **126.41** mm
